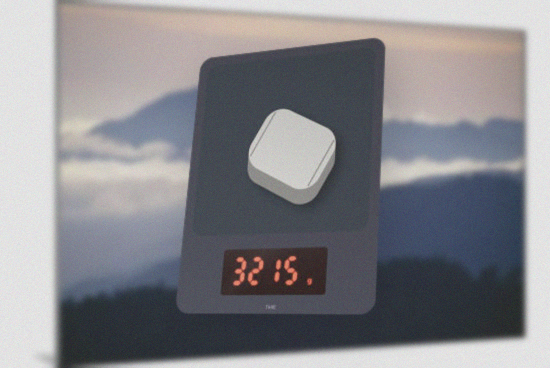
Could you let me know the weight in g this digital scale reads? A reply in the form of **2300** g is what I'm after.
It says **3215** g
